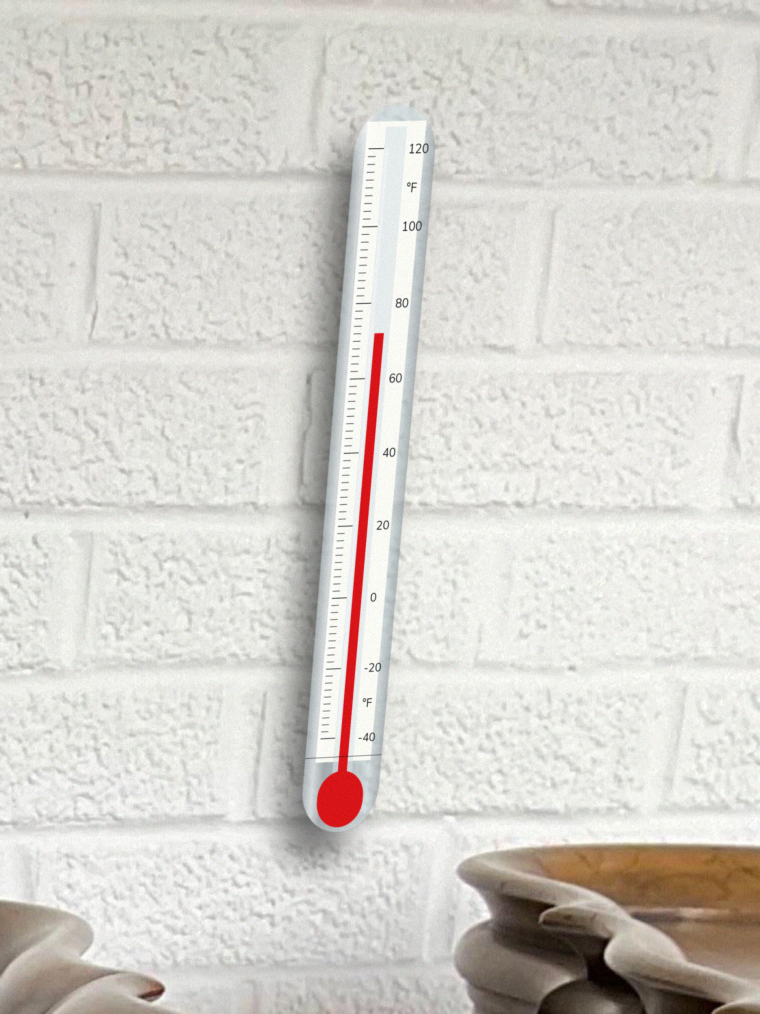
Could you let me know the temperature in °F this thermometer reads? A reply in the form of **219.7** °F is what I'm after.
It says **72** °F
